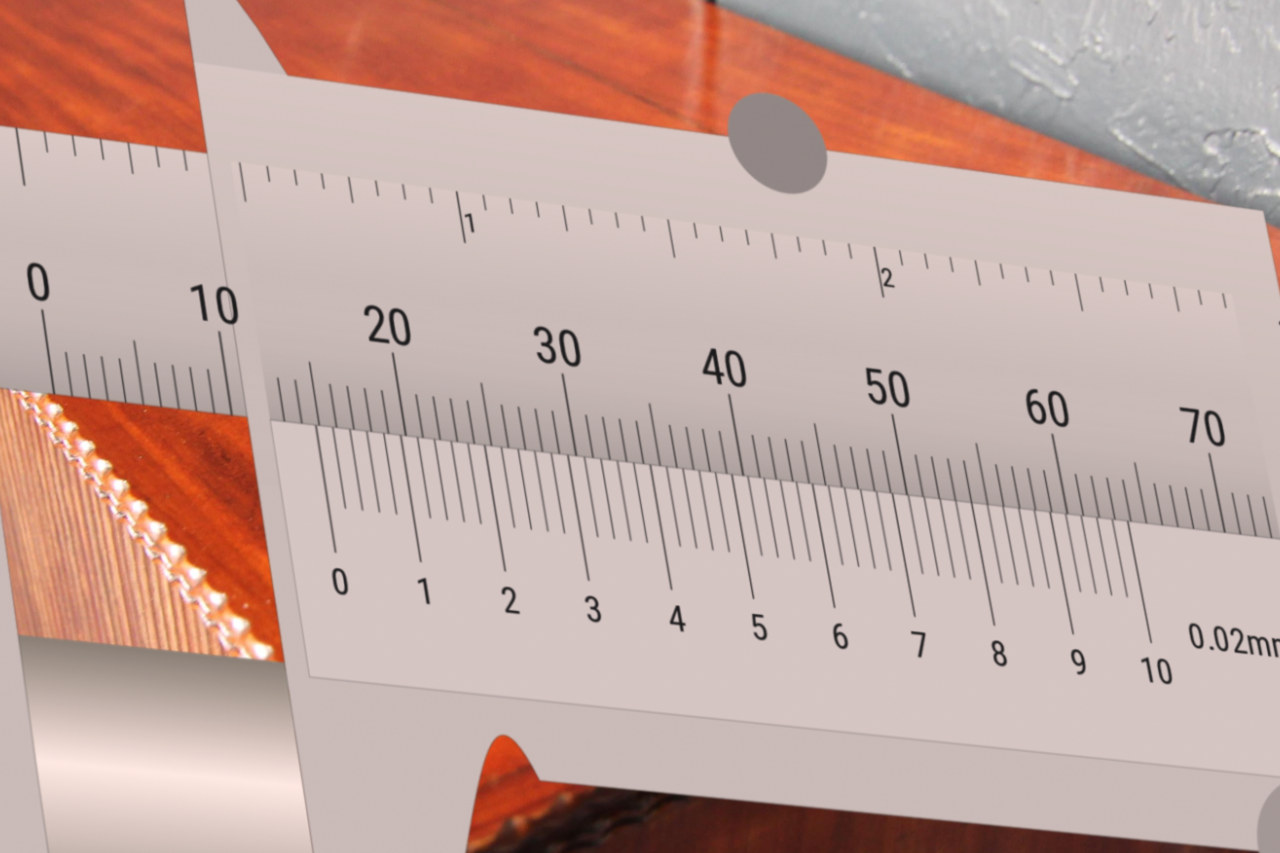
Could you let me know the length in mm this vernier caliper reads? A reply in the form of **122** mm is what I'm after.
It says **14.8** mm
